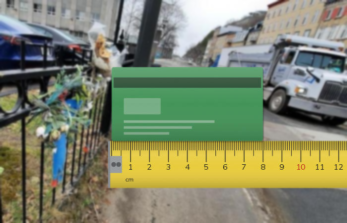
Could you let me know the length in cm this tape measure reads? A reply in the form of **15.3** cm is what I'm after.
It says **8** cm
